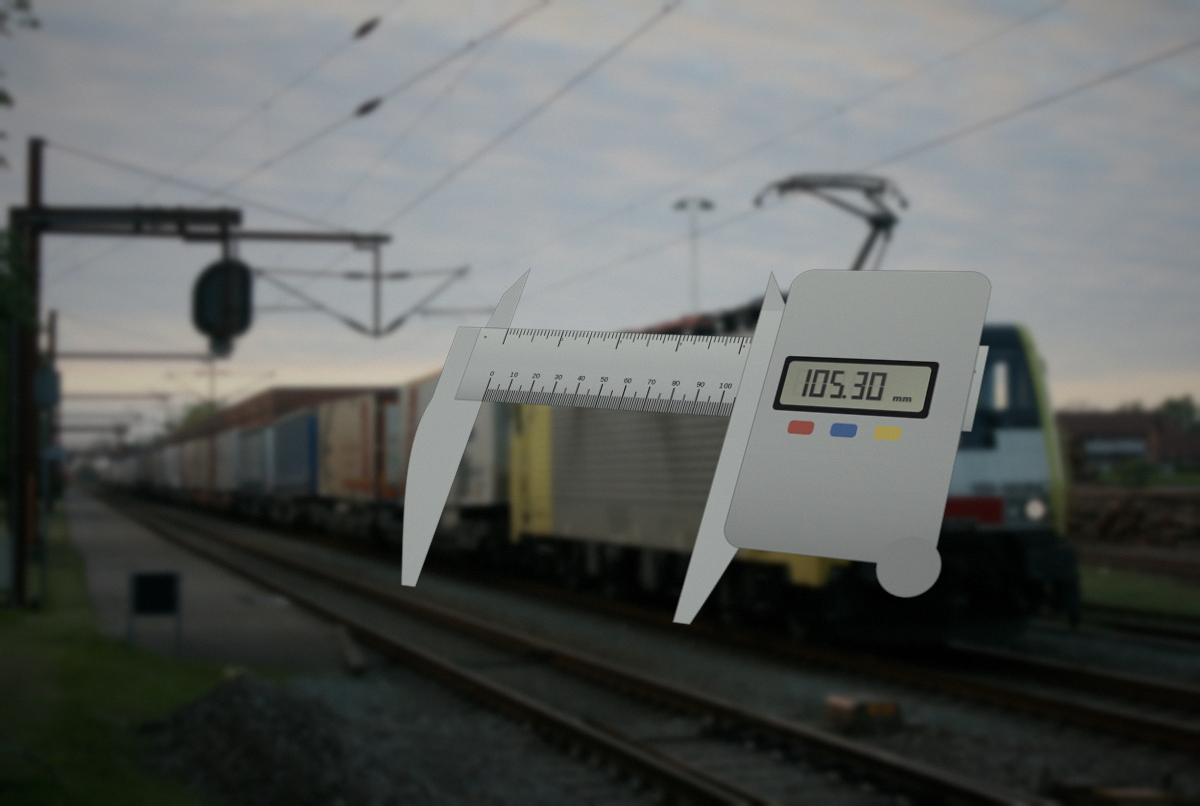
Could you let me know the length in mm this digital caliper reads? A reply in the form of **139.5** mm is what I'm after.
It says **105.30** mm
